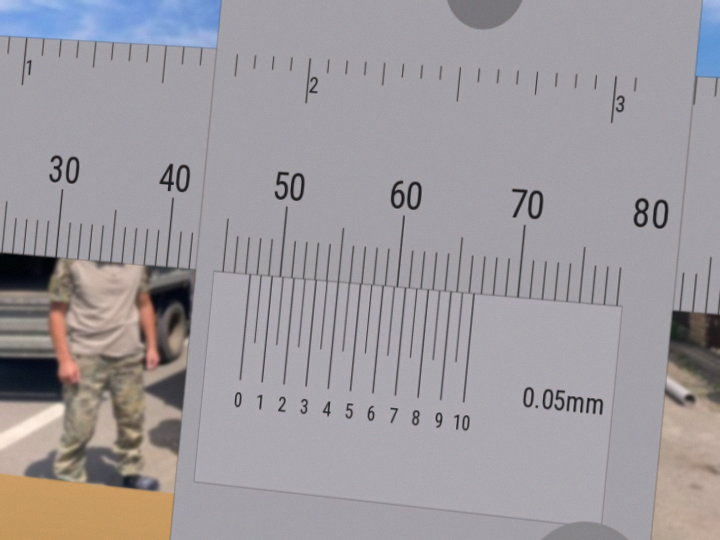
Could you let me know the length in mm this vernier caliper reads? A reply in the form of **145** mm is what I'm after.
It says **47.4** mm
